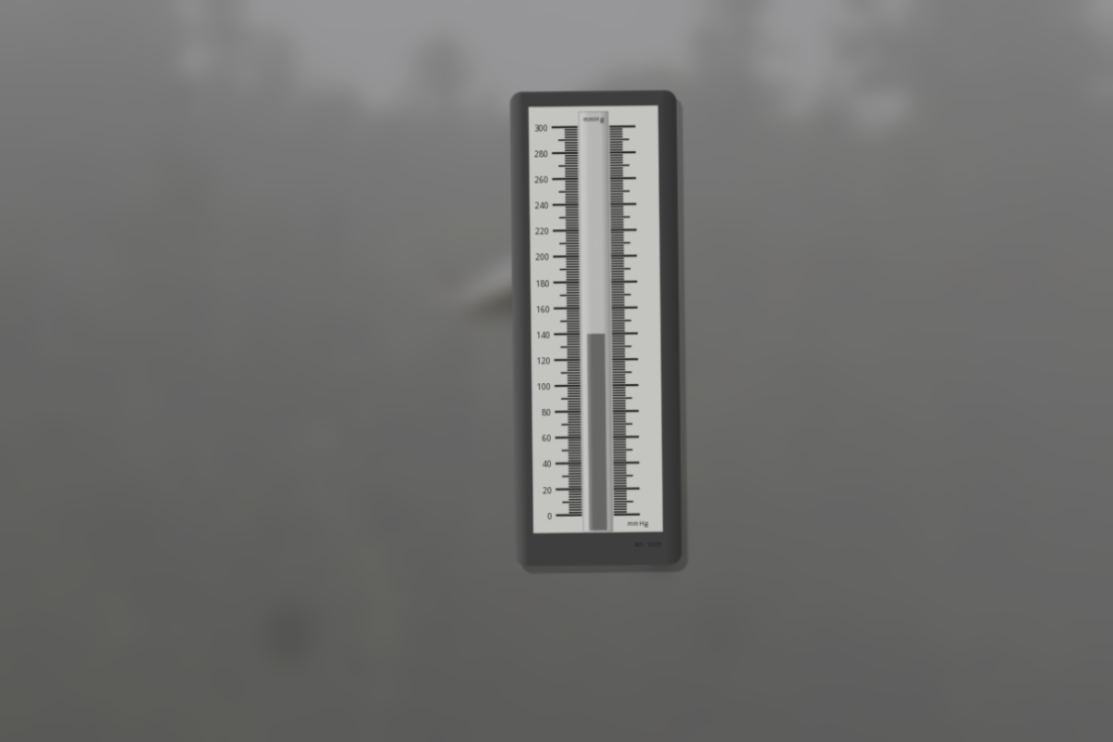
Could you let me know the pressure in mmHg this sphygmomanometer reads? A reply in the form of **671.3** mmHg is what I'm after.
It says **140** mmHg
